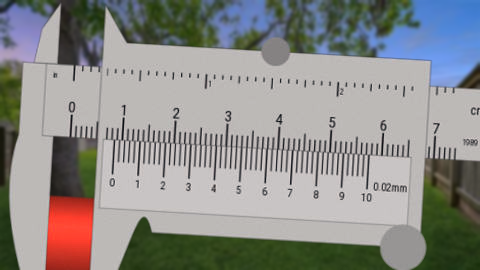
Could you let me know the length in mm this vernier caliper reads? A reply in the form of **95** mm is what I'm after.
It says **8.5** mm
